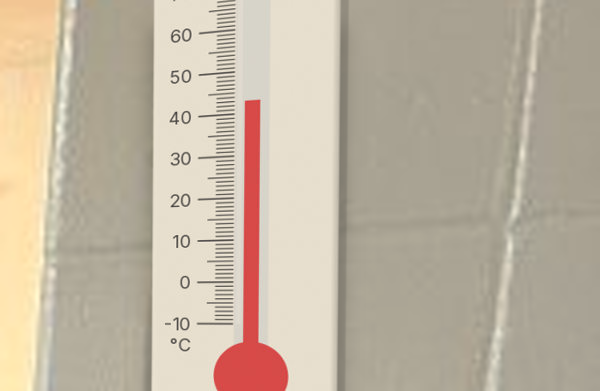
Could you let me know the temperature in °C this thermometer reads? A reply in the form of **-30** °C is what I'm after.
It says **43** °C
